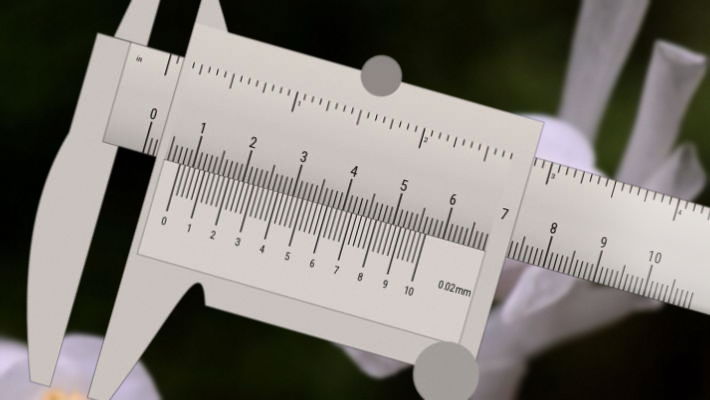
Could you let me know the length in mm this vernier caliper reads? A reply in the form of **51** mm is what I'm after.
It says **7.5** mm
